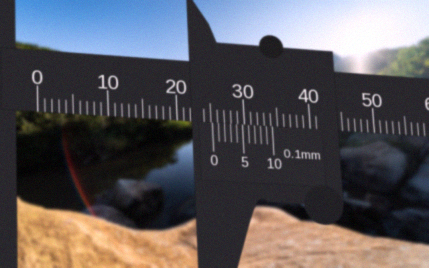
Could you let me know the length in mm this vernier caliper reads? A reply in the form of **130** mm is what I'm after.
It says **25.2** mm
